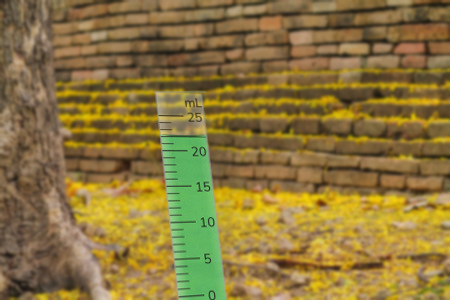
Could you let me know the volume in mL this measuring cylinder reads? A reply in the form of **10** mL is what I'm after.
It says **22** mL
